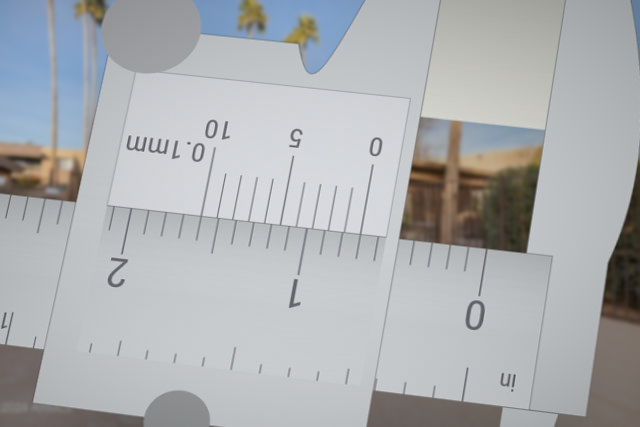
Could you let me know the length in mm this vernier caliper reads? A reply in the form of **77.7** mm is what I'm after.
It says **7.0** mm
